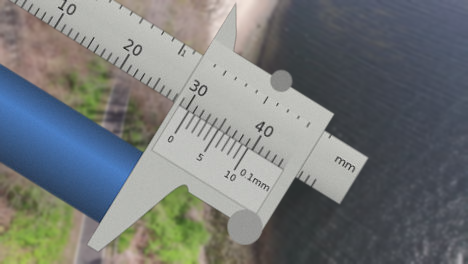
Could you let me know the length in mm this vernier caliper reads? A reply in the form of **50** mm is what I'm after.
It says **30.4** mm
